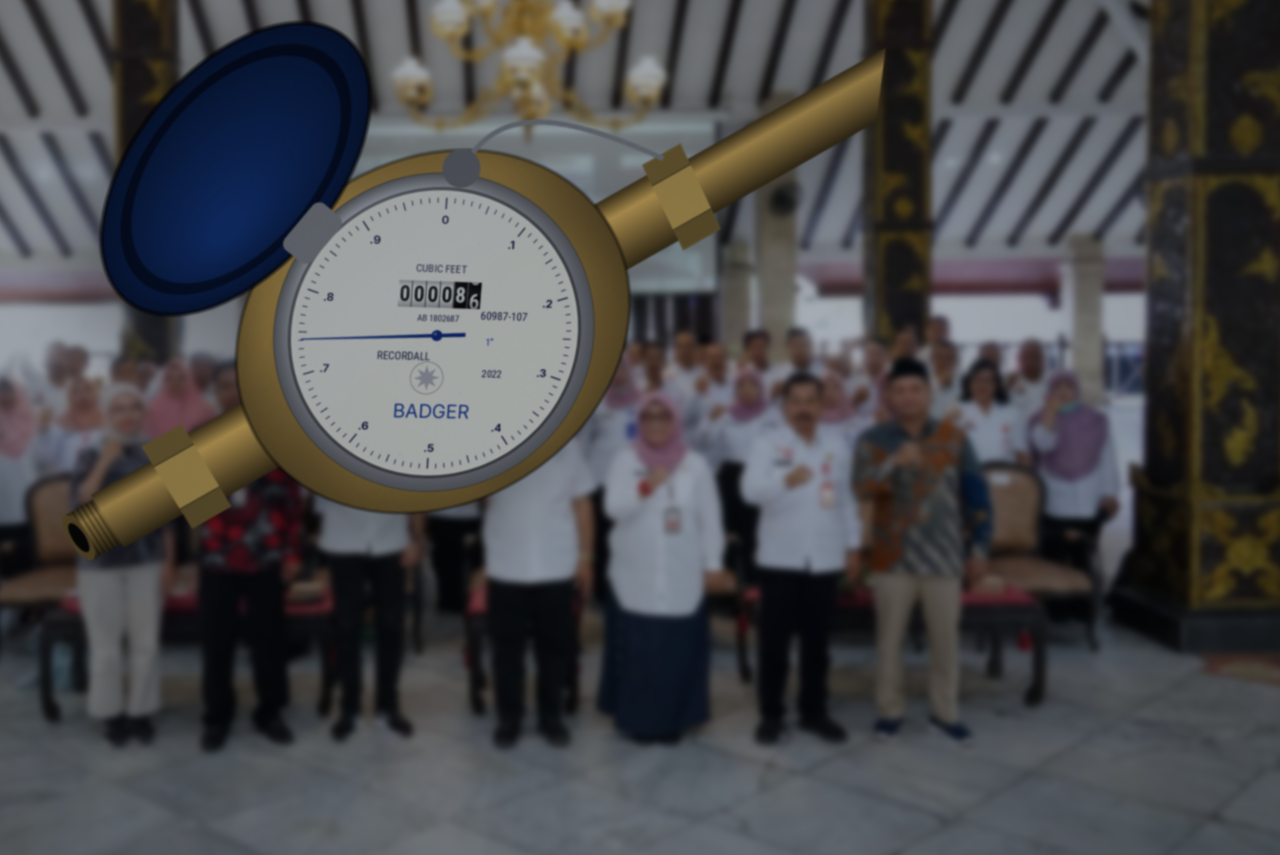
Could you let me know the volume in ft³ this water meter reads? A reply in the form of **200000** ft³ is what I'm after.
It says **85.74** ft³
